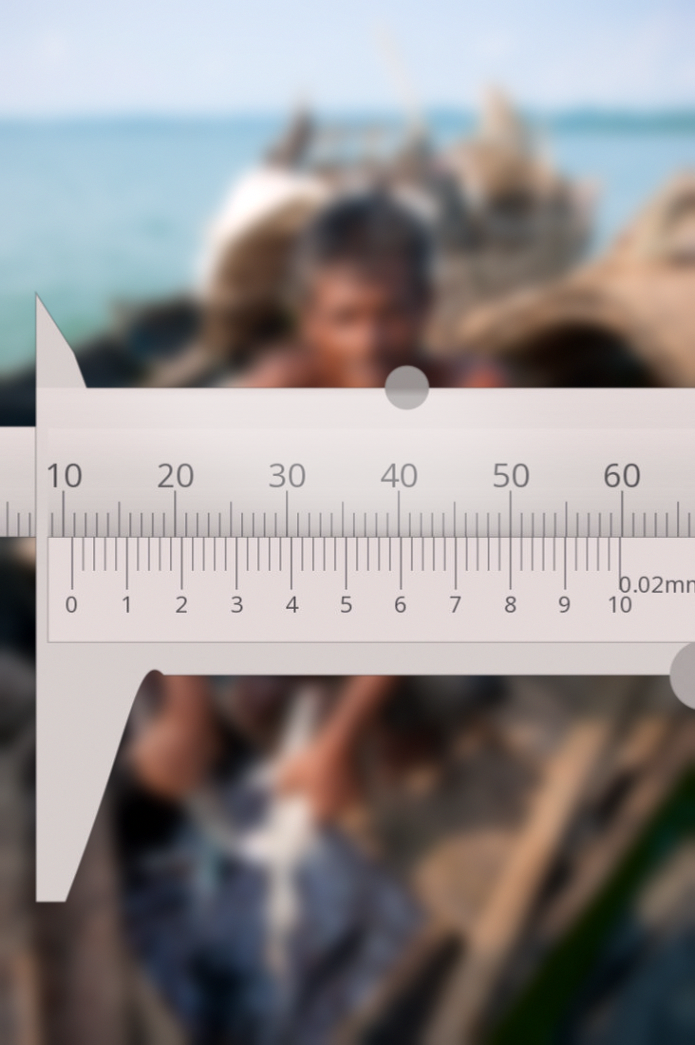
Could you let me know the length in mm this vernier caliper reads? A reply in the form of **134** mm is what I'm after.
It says **10.8** mm
